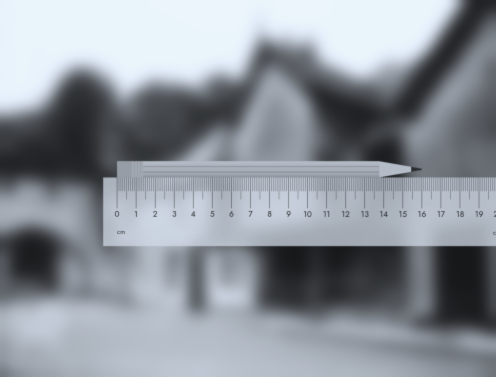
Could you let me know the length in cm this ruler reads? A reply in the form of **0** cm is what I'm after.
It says **16** cm
